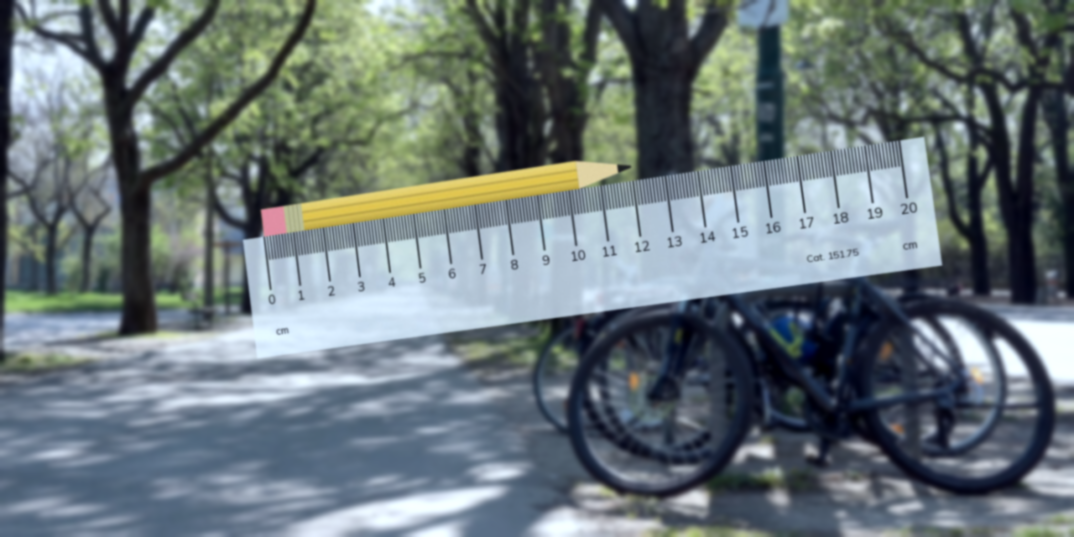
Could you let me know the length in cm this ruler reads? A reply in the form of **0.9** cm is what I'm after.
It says **12** cm
